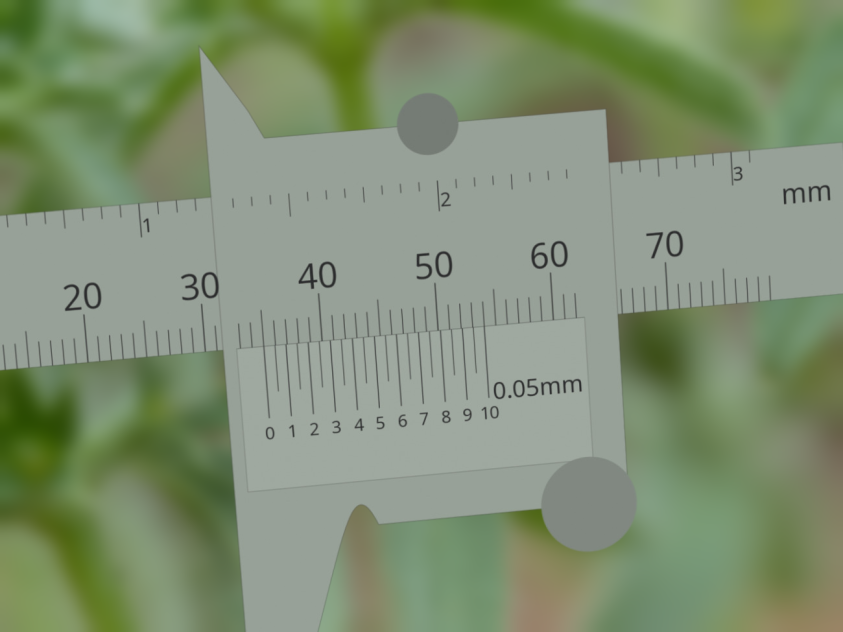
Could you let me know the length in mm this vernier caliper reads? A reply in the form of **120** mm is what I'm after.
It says **35.0** mm
